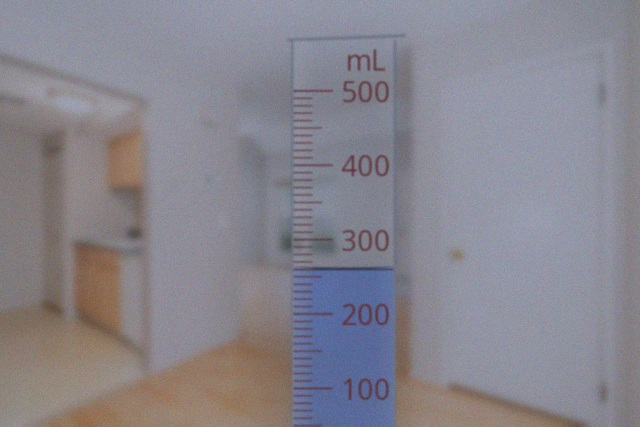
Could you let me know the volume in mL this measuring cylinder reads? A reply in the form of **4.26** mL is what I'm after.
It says **260** mL
